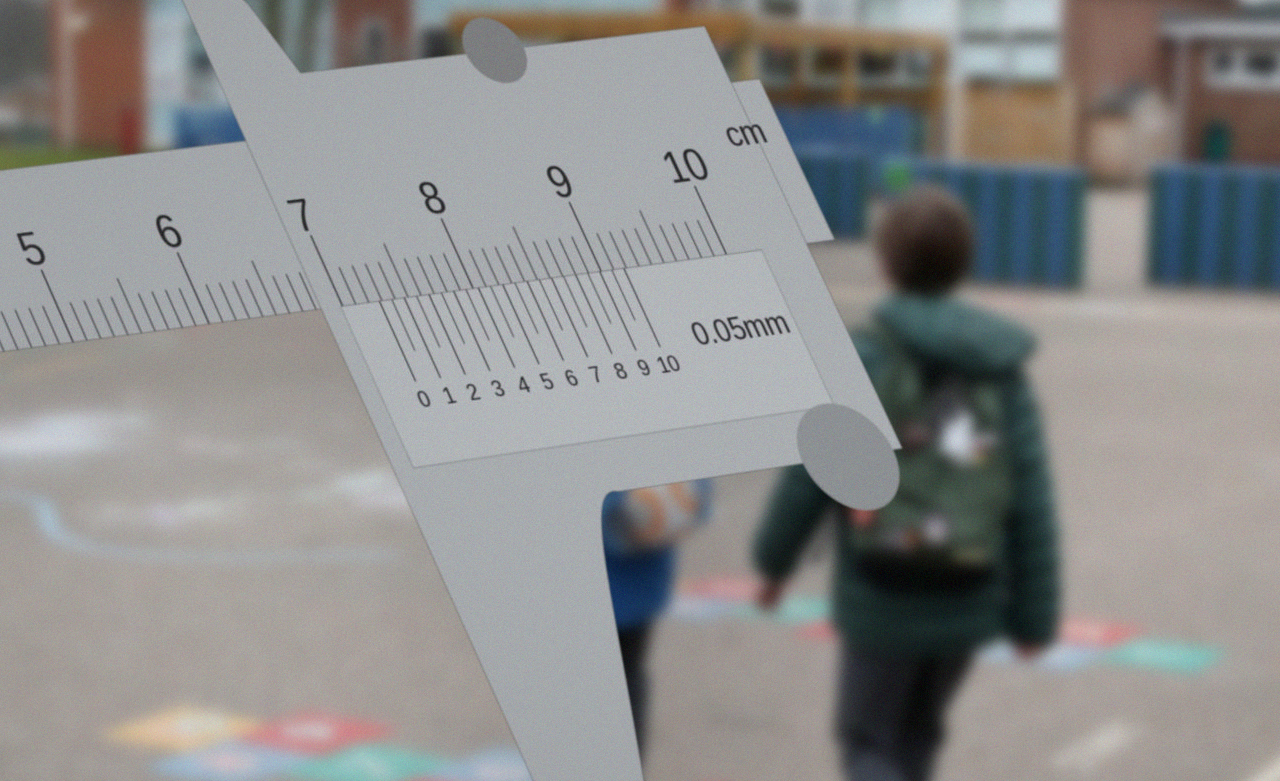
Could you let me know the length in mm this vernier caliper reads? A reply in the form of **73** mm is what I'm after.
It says **72.8** mm
